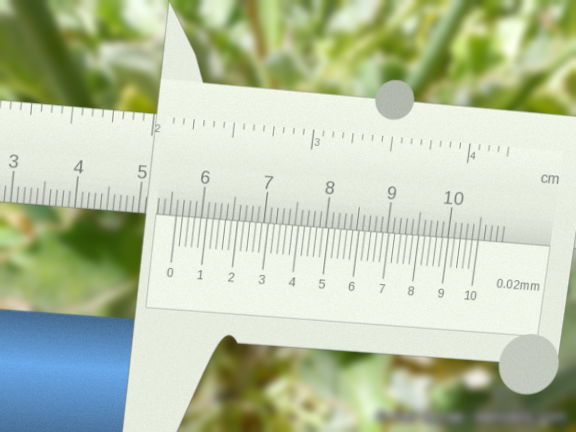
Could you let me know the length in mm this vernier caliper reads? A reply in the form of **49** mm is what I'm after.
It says **56.0** mm
